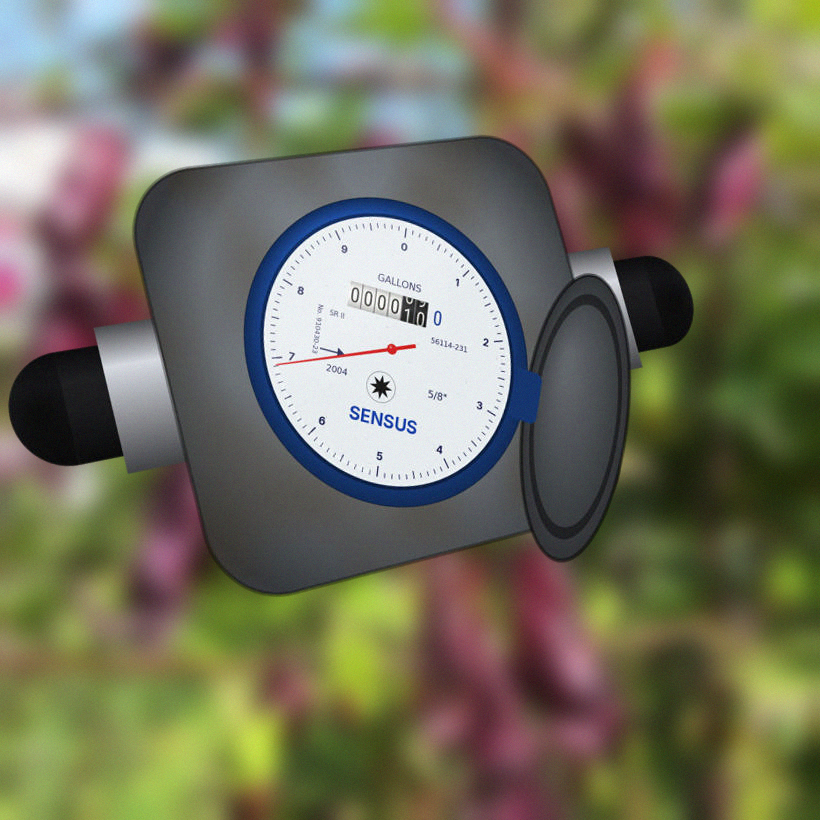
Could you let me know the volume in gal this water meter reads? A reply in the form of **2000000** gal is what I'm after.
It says **96.9** gal
